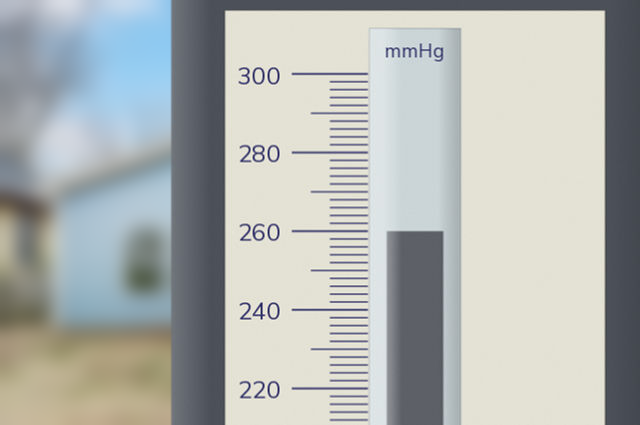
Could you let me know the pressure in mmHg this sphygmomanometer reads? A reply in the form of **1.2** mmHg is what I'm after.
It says **260** mmHg
